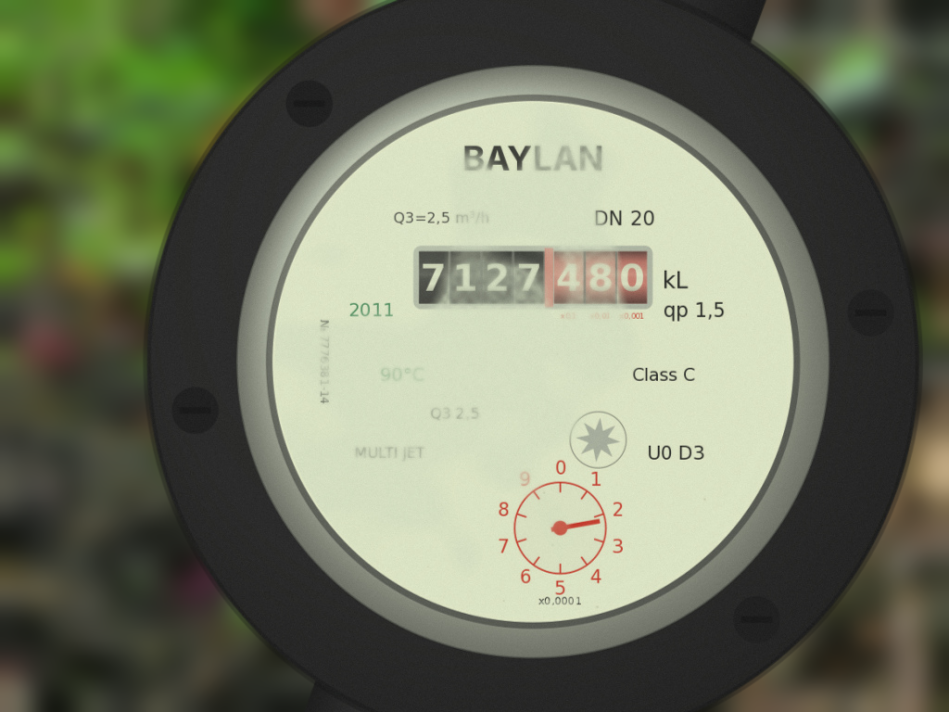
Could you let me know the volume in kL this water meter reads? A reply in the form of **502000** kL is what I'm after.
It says **7127.4802** kL
